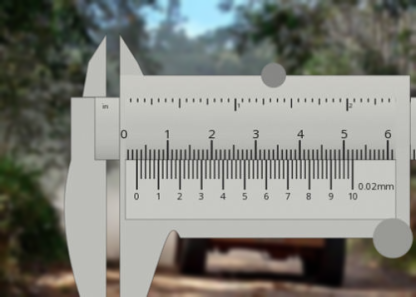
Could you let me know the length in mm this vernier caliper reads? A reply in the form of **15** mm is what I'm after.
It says **3.0** mm
